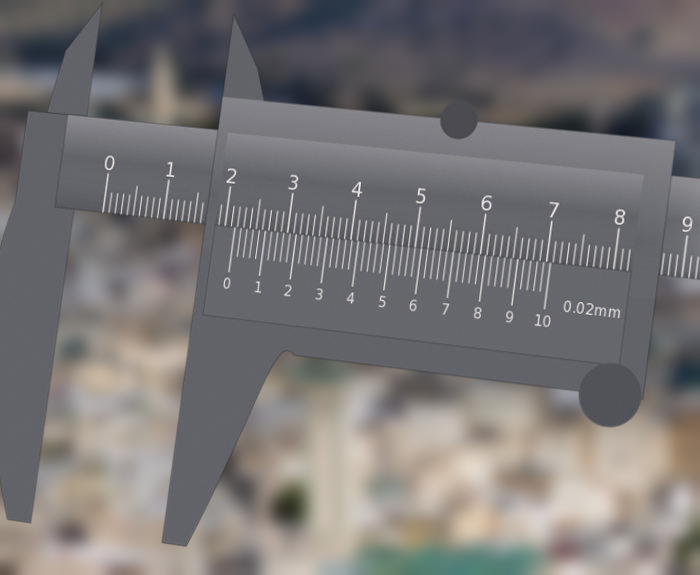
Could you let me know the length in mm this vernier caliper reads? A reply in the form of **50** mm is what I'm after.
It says **21.6** mm
